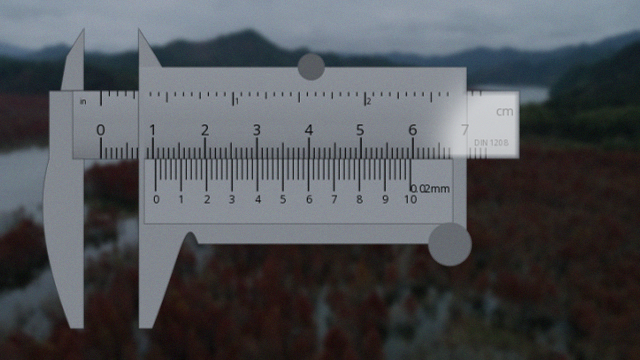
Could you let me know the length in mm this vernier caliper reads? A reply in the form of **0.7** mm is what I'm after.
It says **10.5** mm
